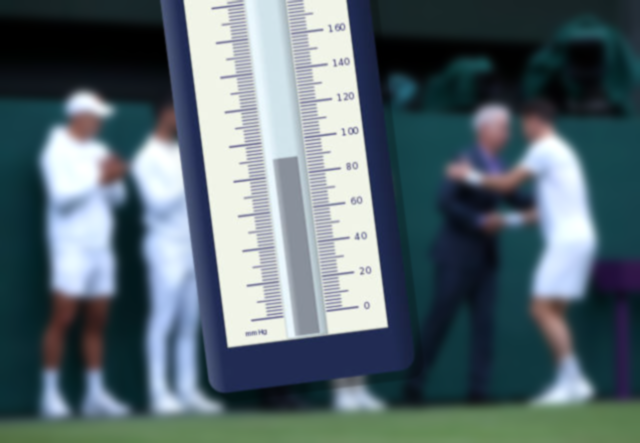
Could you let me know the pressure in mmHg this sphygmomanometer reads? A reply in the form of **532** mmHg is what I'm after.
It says **90** mmHg
